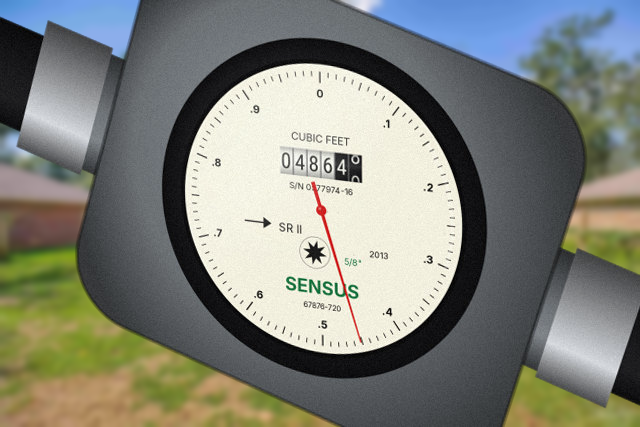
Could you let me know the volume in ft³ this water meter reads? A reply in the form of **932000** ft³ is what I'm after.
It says **48648.45** ft³
